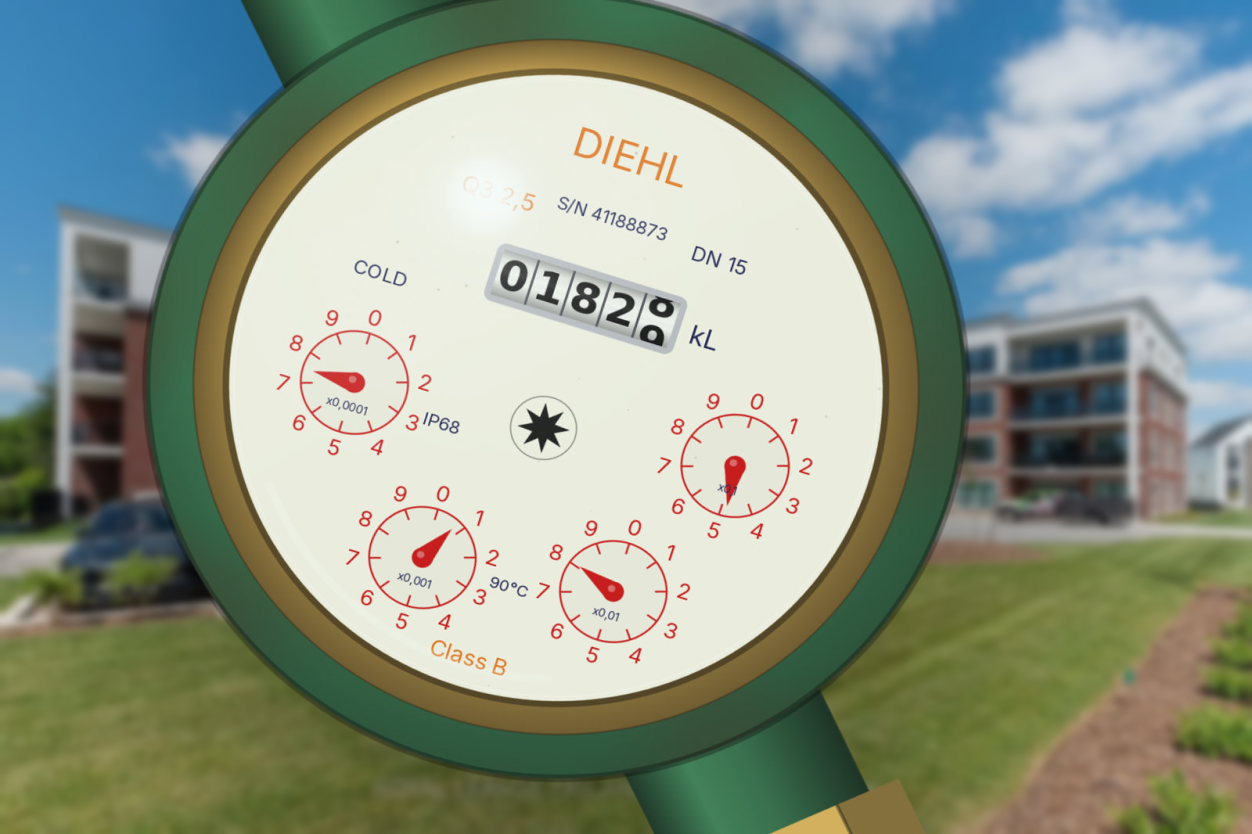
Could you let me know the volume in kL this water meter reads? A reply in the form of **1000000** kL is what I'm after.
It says **1828.4807** kL
